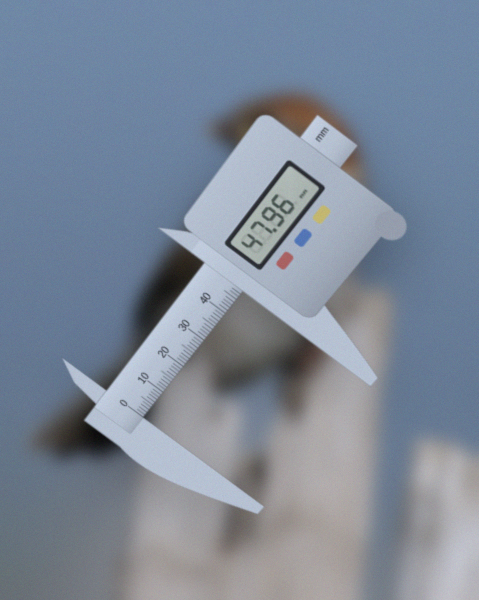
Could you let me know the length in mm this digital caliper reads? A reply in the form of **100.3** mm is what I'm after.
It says **47.96** mm
